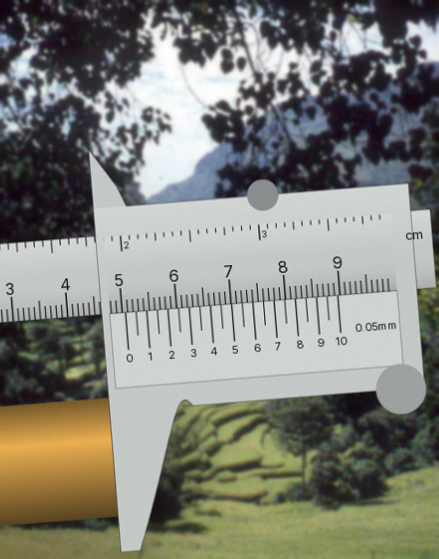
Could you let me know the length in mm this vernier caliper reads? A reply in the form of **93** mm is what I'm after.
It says **50.6** mm
